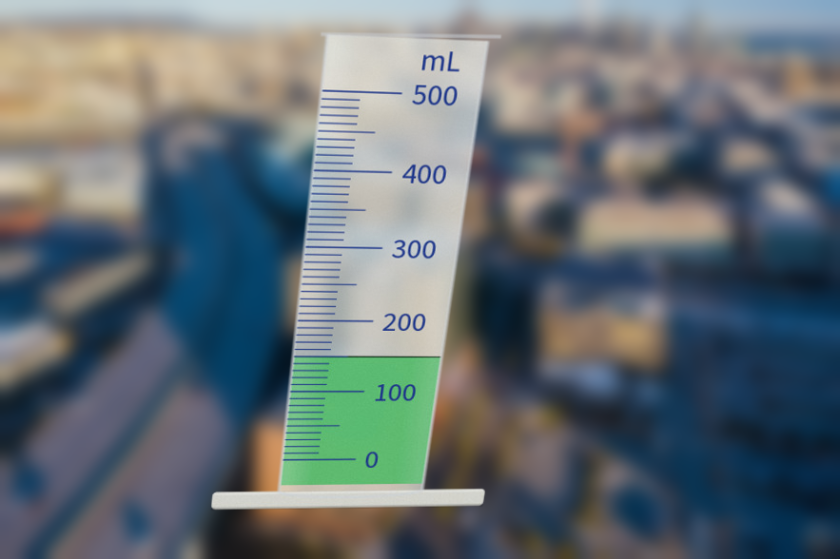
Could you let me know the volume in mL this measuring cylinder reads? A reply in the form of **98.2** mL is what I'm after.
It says **150** mL
